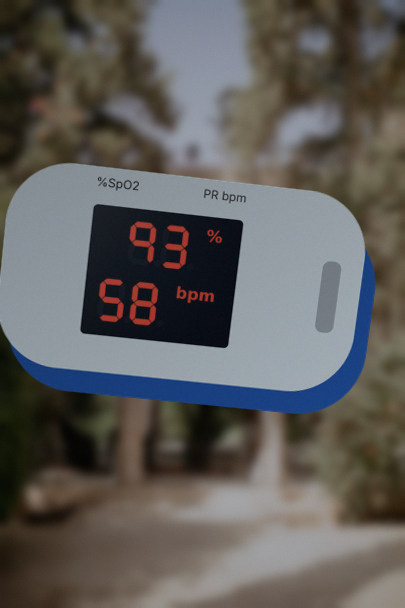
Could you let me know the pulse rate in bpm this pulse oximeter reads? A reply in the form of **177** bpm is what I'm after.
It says **58** bpm
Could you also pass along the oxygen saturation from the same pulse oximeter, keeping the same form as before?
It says **93** %
